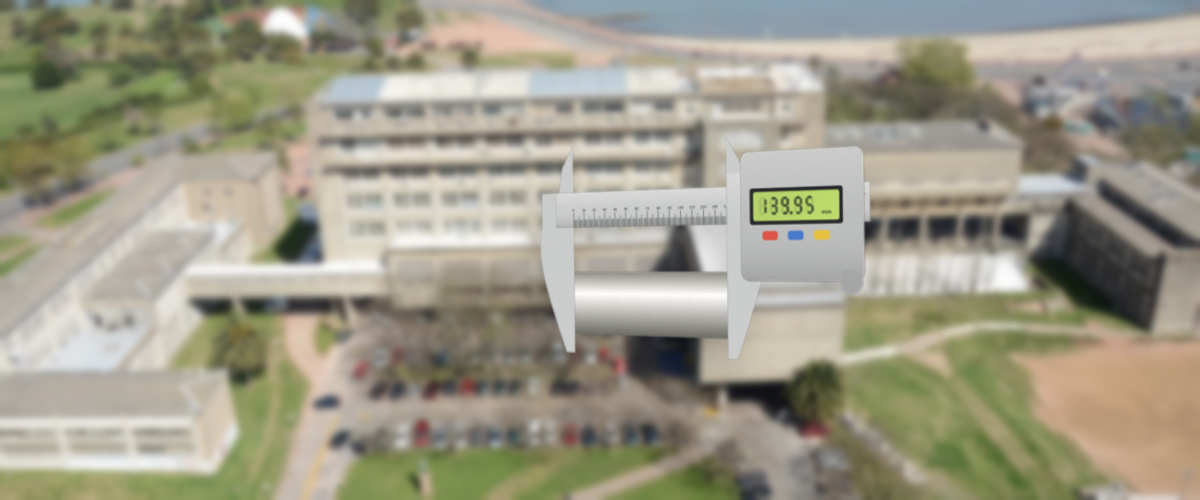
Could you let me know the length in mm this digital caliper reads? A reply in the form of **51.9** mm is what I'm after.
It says **139.95** mm
